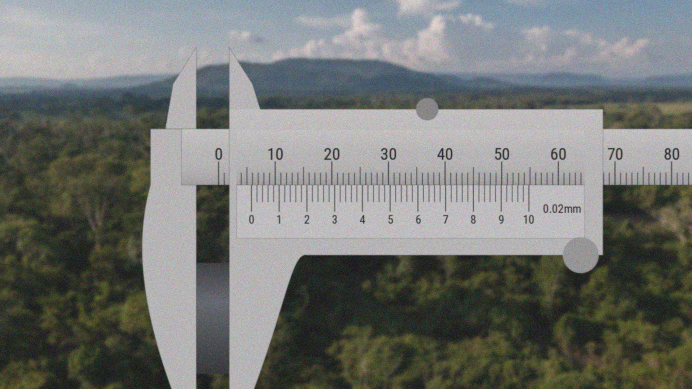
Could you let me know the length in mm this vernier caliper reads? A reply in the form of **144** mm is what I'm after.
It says **5.8** mm
